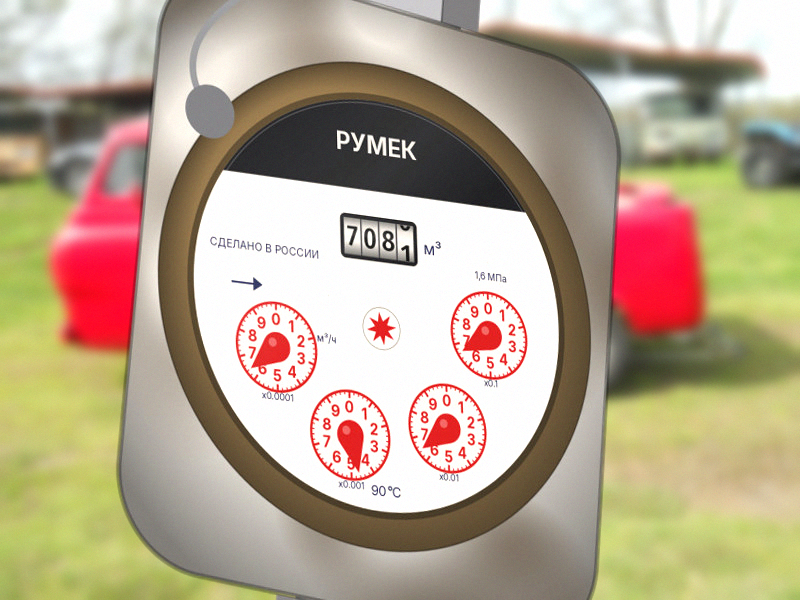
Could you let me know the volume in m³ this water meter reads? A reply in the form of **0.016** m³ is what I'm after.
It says **7080.6646** m³
